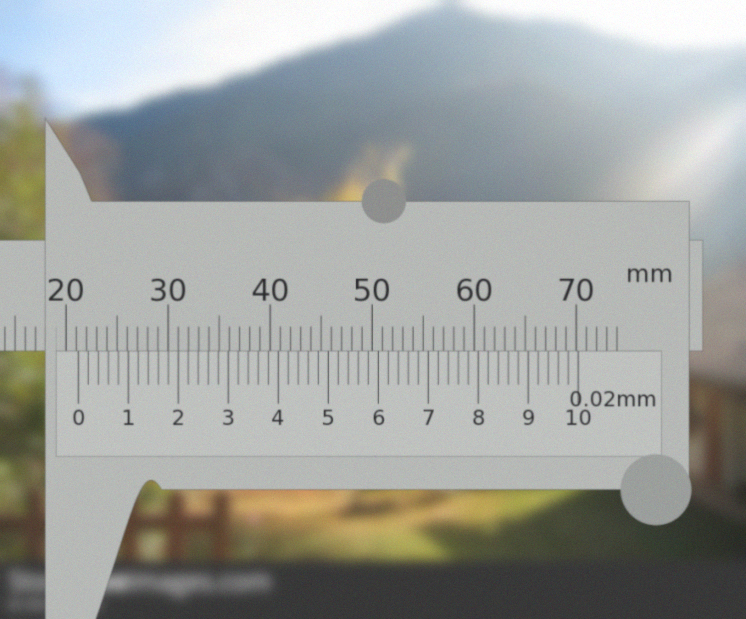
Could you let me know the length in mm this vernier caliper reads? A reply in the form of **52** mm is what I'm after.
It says **21.2** mm
